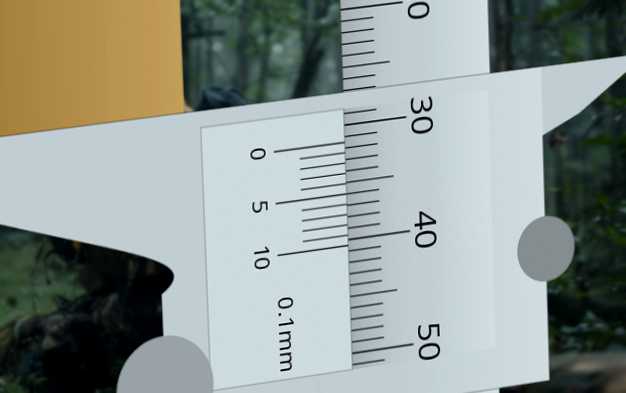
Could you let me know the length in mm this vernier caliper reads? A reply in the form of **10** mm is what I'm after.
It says **31.5** mm
